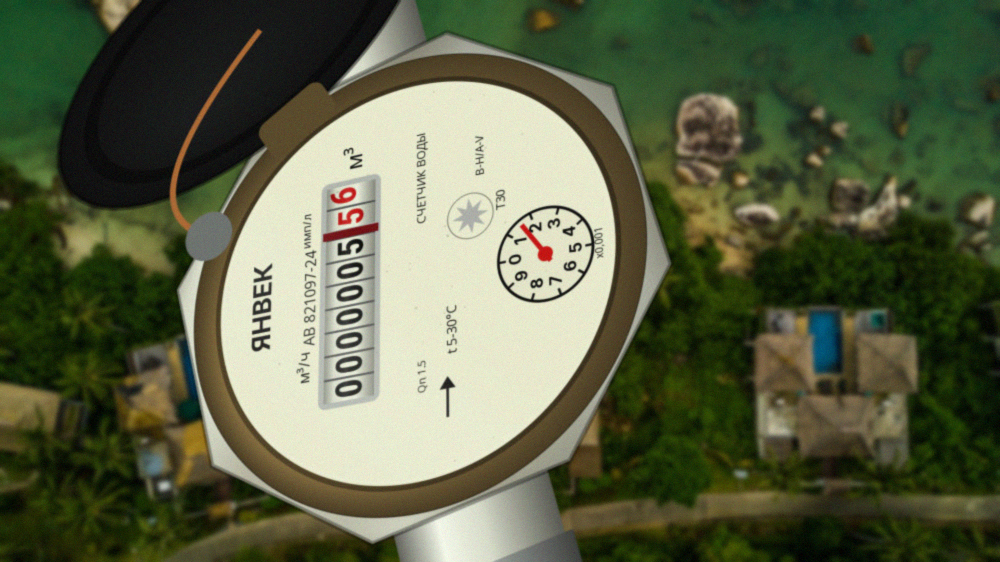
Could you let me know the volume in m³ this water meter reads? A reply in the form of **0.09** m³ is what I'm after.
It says **5.561** m³
